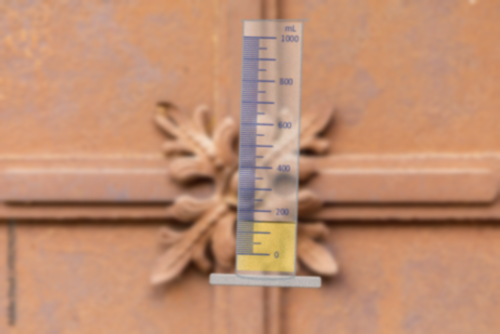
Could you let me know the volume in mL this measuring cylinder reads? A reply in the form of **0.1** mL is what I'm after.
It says **150** mL
